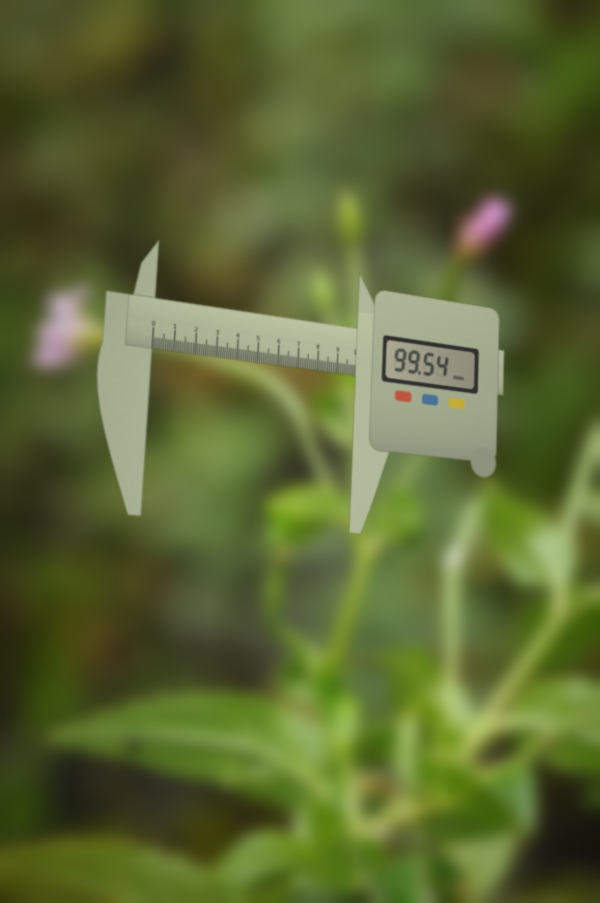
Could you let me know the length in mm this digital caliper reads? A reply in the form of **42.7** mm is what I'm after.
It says **99.54** mm
